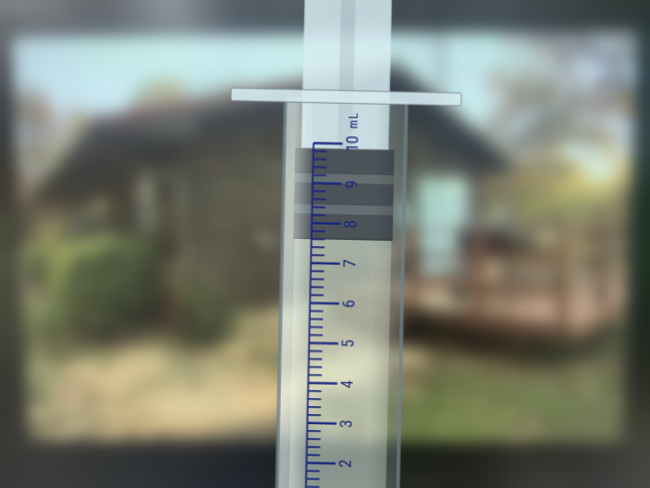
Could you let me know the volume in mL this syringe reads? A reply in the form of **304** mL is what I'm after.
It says **7.6** mL
